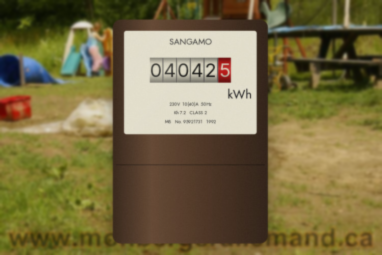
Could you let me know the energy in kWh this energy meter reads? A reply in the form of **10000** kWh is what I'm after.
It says **4042.5** kWh
